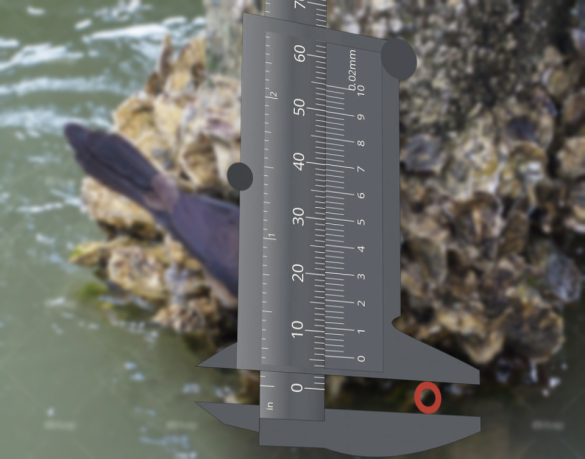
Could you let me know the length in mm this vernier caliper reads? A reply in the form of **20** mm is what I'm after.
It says **5.8** mm
